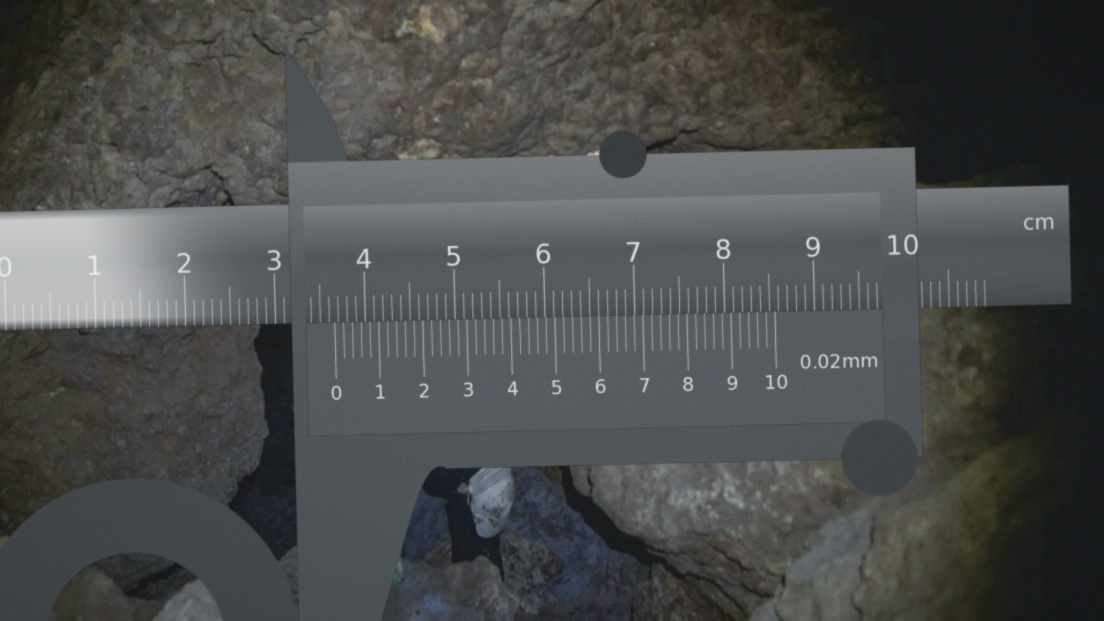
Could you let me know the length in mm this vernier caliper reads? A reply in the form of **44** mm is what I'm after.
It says **36.6** mm
